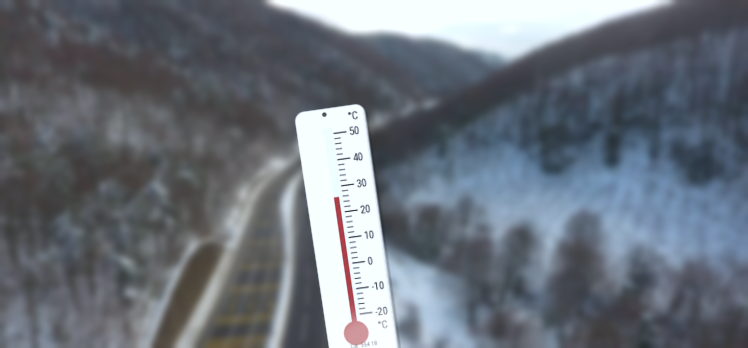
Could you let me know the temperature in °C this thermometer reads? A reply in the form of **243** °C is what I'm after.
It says **26** °C
